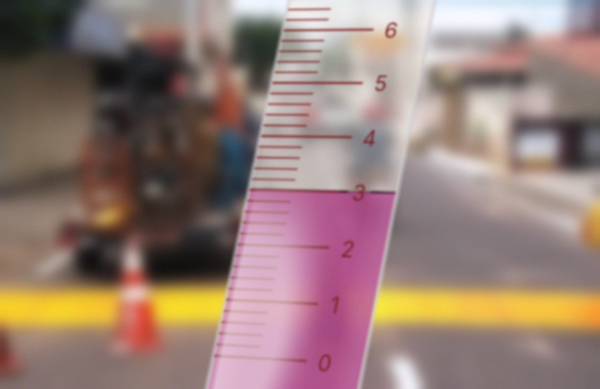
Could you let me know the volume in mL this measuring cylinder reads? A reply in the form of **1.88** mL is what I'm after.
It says **3** mL
